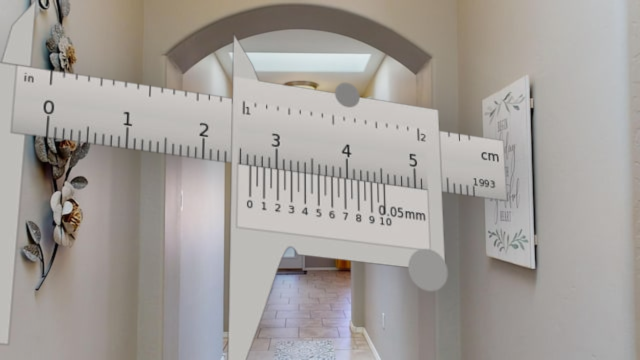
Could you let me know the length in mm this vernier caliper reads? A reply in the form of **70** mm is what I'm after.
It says **26.4** mm
